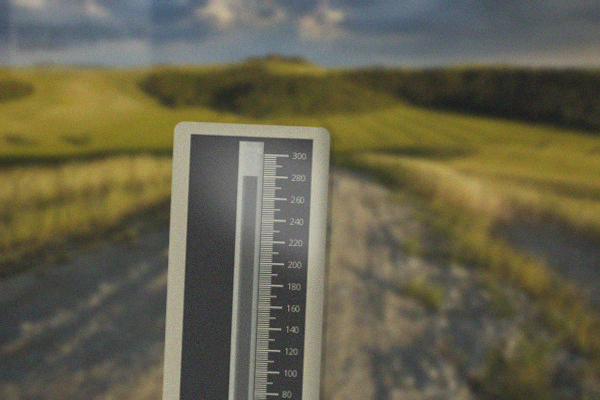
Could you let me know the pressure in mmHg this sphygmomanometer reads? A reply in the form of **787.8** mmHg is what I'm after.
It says **280** mmHg
